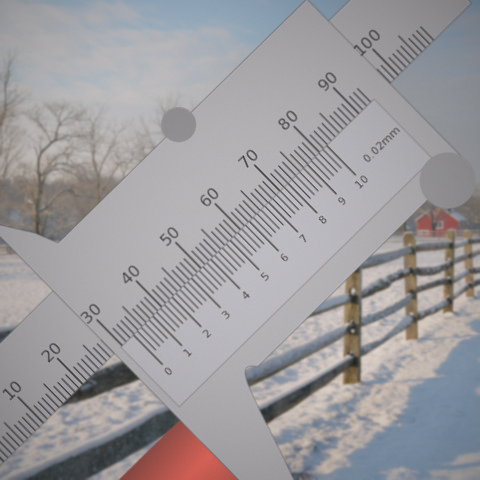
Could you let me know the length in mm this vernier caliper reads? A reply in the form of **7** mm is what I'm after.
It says **32.8** mm
